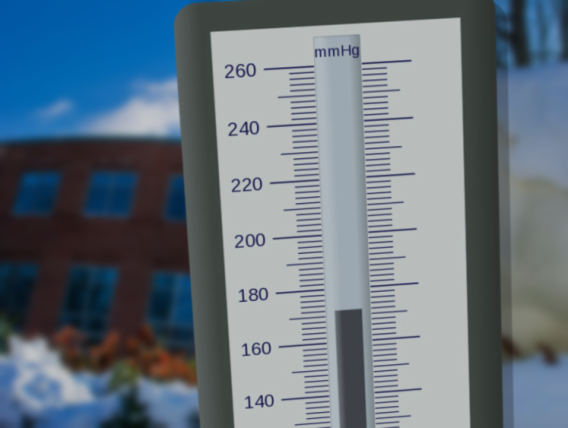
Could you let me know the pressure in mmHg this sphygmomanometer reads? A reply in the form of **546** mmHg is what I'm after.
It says **172** mmHg
